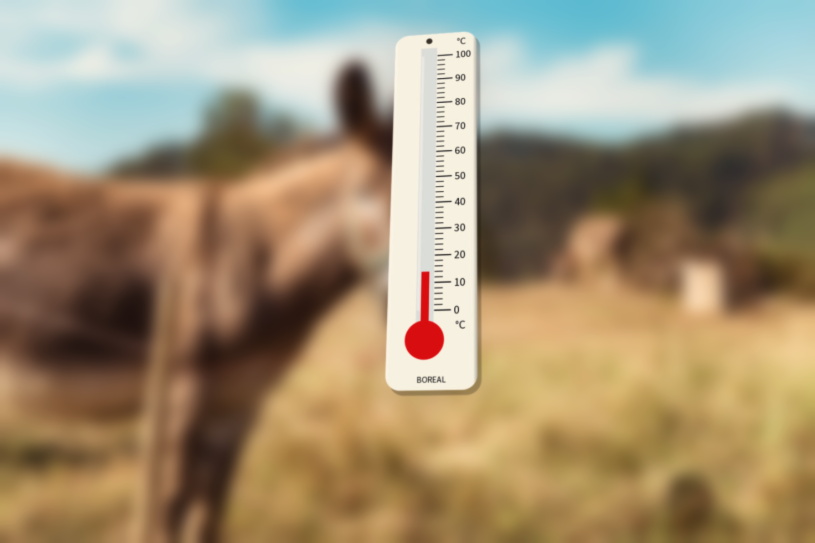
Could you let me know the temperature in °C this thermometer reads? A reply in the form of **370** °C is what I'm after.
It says **14** °C
